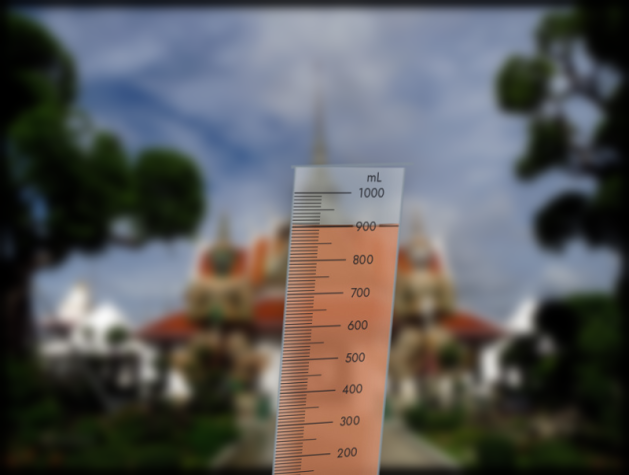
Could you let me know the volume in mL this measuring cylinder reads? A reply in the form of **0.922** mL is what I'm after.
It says **900** mL
